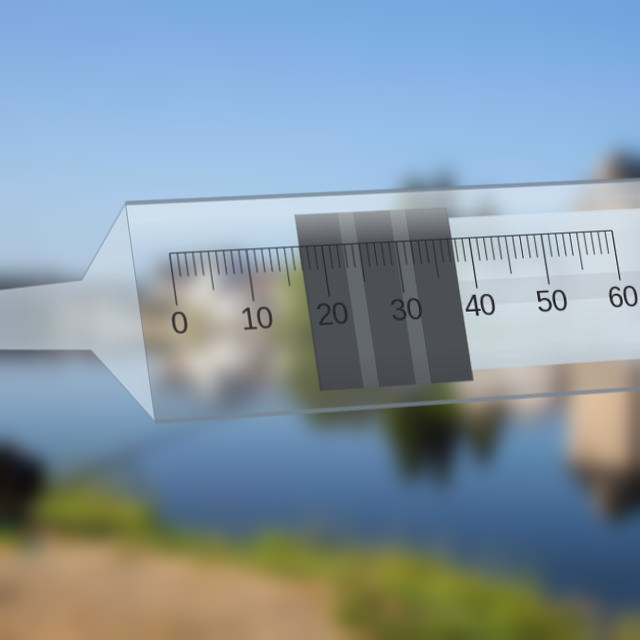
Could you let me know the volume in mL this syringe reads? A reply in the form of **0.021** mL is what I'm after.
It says **17** mL
